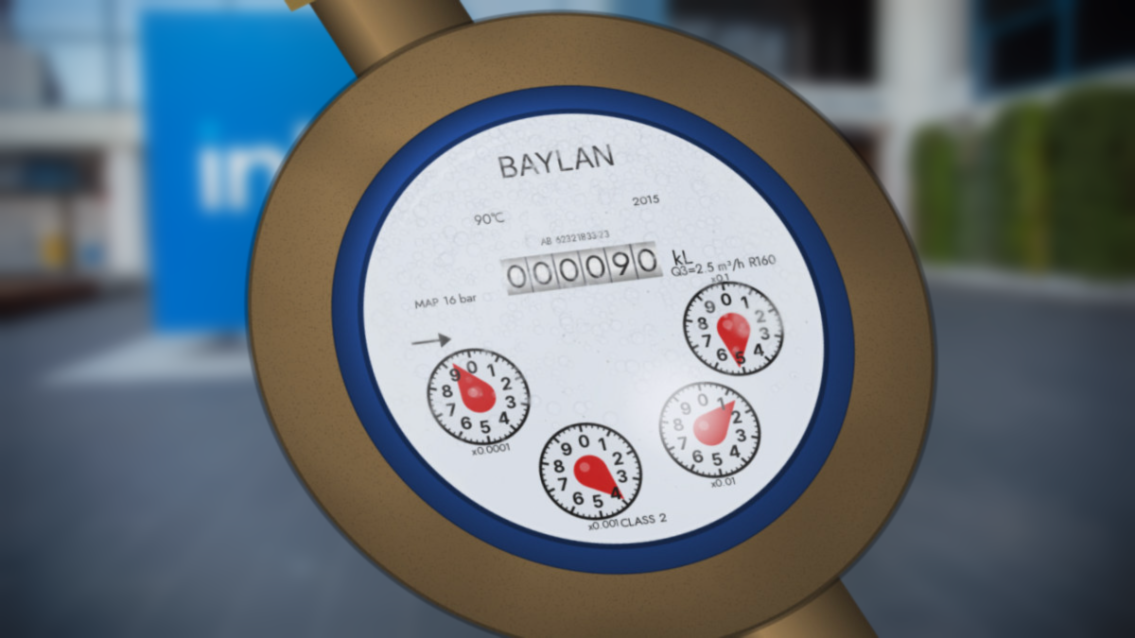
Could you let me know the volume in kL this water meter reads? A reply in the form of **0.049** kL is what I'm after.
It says **90.5139** kL
